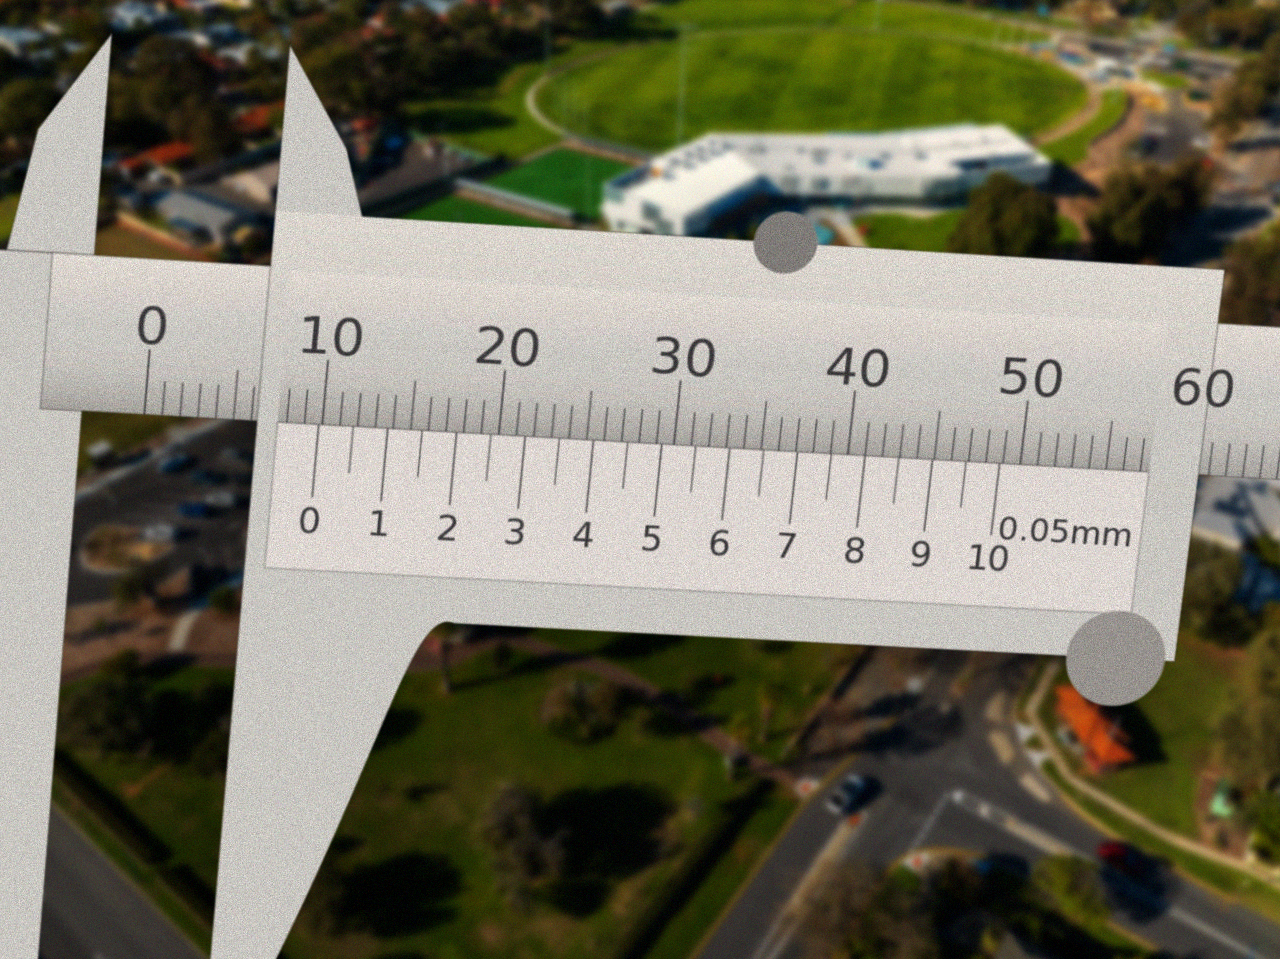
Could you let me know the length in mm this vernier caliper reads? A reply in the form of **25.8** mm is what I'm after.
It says **9.8** mm
